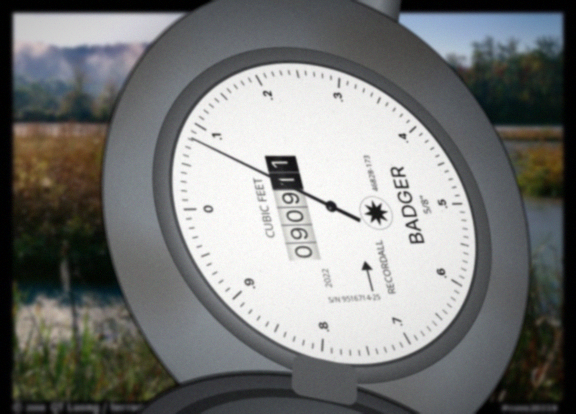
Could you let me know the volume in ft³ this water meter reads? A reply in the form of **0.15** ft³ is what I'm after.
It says **90911.08** ft³
